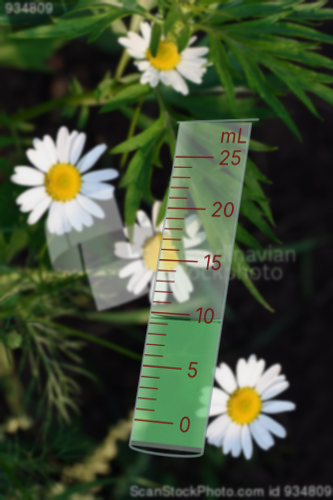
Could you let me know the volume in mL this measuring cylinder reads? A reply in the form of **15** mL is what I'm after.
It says **9.5** mL
